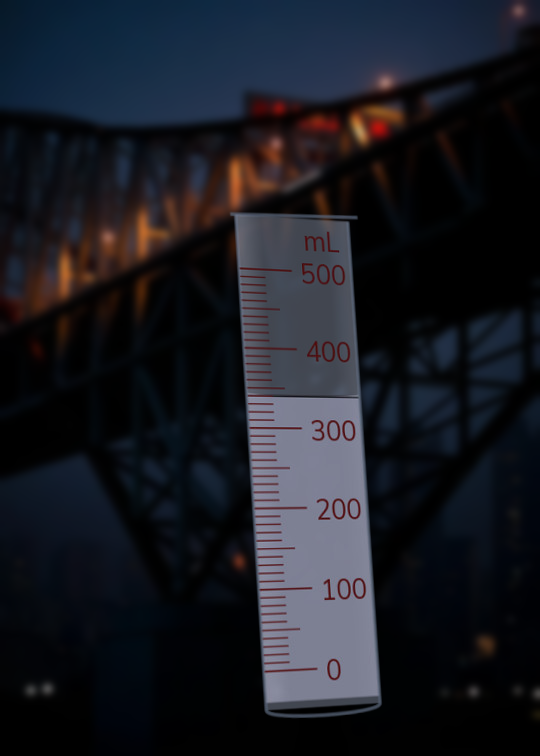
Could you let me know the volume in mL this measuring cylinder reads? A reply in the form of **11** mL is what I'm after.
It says **340** mL
